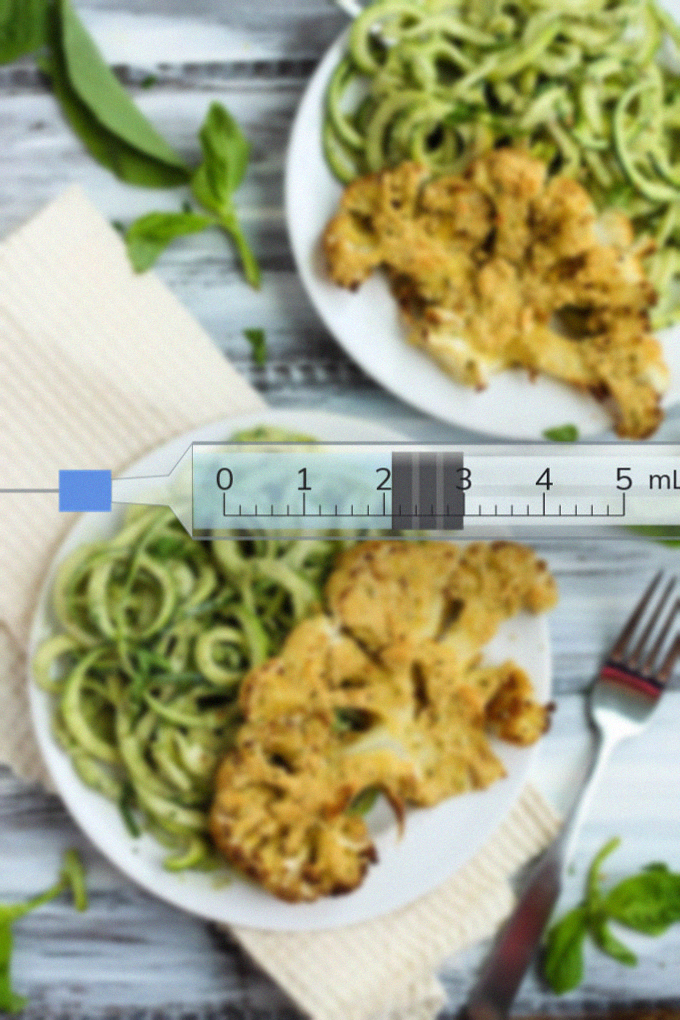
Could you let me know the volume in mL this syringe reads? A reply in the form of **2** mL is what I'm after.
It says **2.1** mL
